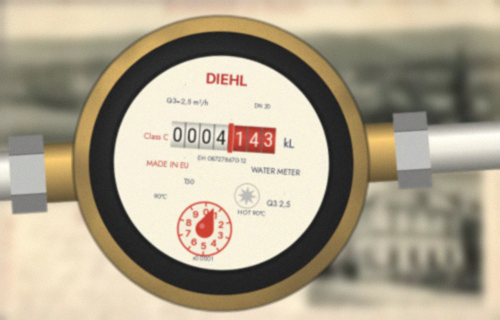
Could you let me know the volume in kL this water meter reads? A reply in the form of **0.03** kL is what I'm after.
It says **4.1430** kL
